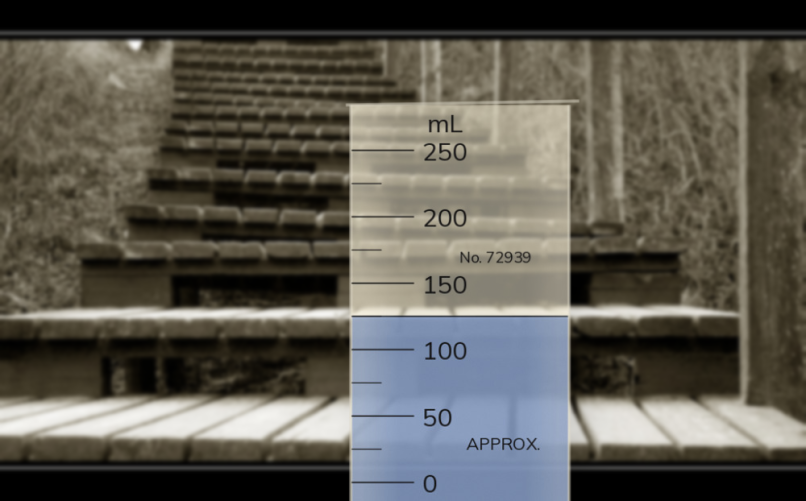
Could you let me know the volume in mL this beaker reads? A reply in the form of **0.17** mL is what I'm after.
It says **125** mL
